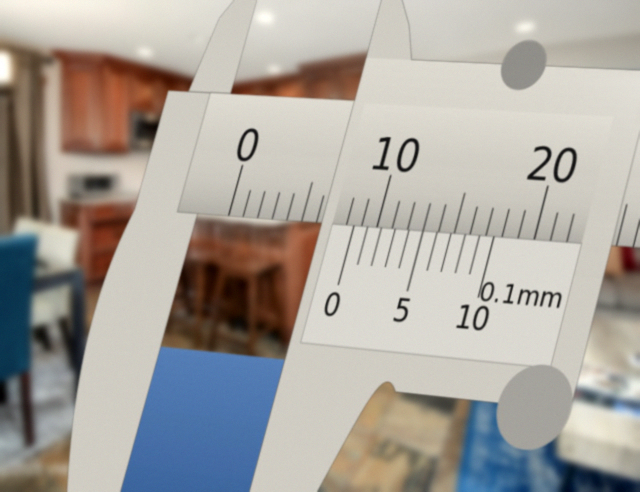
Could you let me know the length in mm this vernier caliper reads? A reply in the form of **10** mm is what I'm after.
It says **8.5** mm
